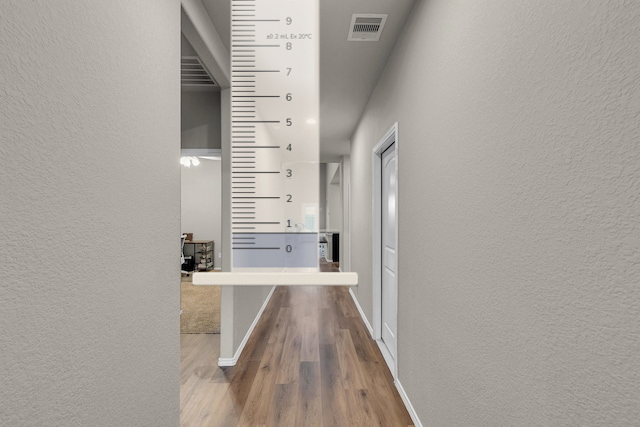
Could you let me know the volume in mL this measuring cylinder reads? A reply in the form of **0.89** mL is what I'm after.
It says **0.6** mL
